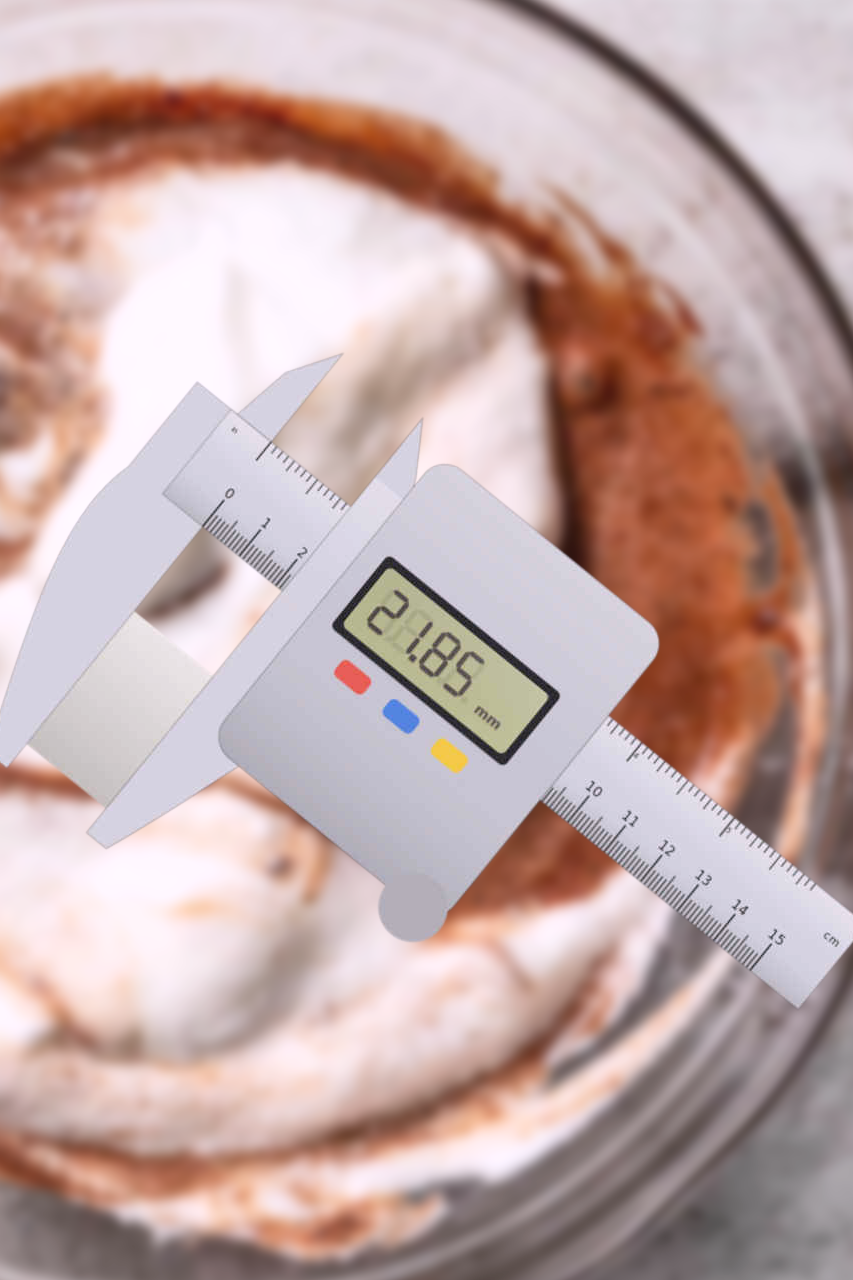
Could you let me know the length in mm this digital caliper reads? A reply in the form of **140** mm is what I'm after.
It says **21.85** mm
